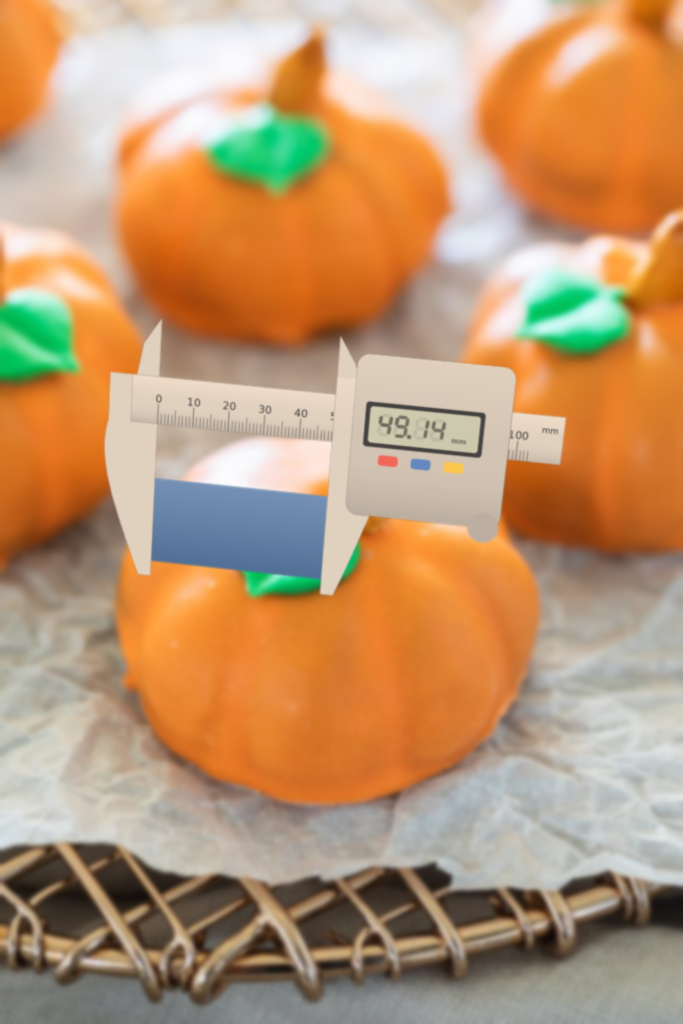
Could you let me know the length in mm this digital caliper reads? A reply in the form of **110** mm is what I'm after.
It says **49.14** mm
